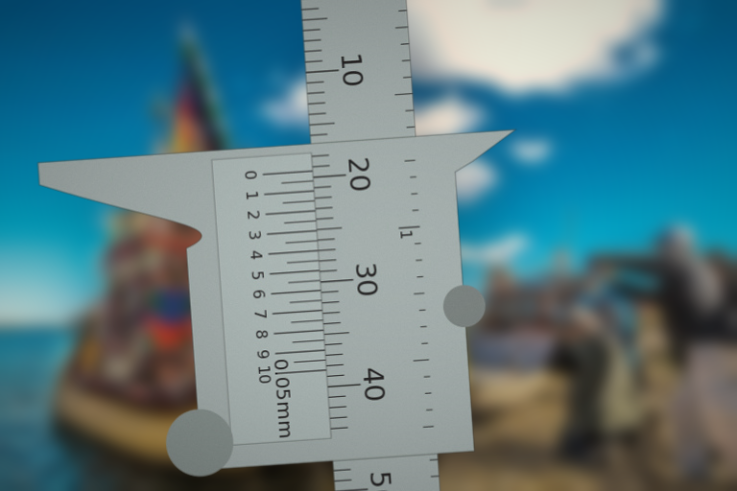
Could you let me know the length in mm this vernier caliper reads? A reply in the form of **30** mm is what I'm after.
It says **19.4** mm
